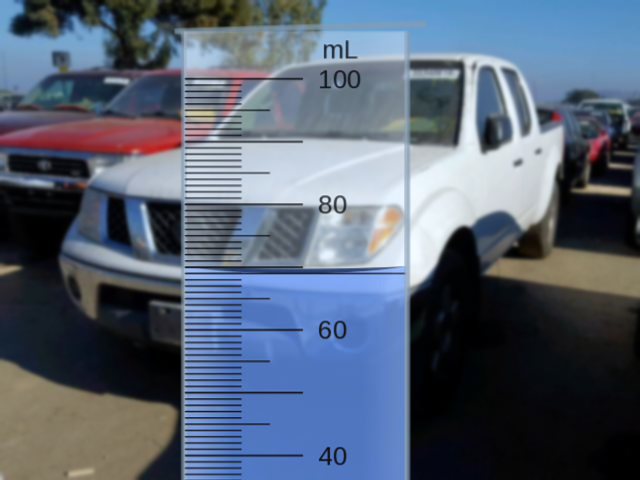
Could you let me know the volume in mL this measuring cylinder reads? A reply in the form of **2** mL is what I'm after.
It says **69** mL
